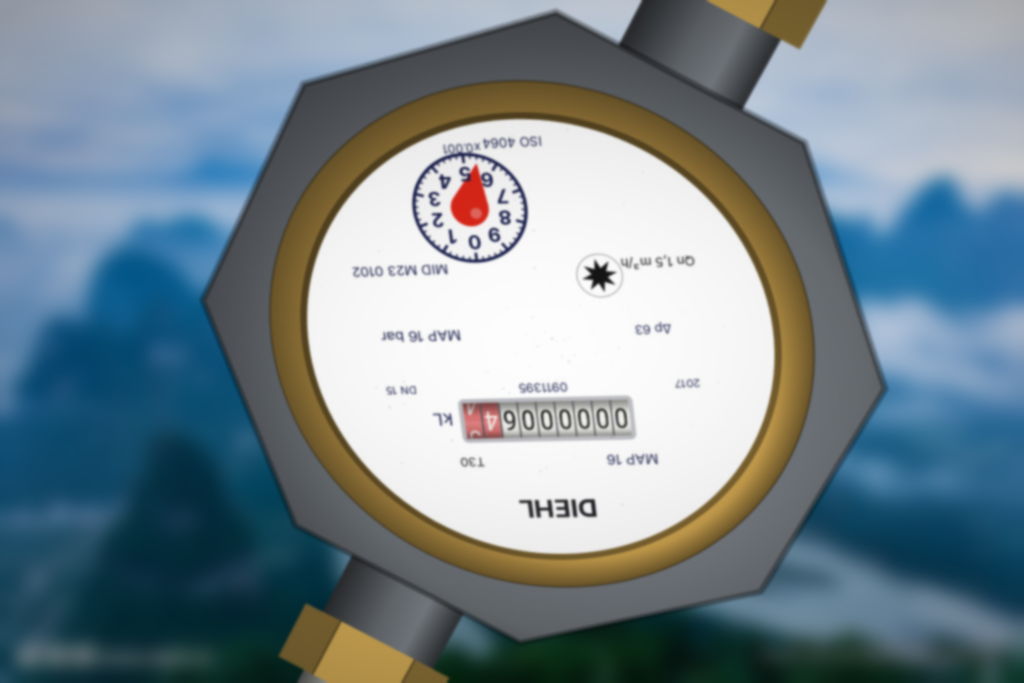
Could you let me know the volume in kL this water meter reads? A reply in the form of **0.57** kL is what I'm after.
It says **6.435** kL
